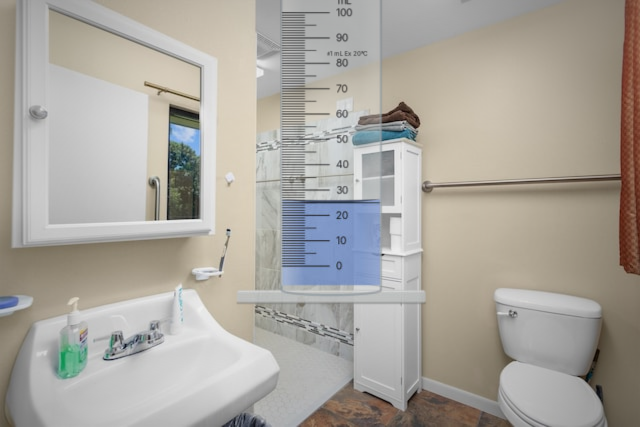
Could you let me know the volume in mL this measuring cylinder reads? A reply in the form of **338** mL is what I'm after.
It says **25** mL
